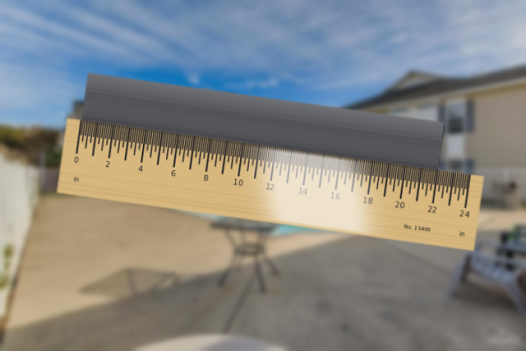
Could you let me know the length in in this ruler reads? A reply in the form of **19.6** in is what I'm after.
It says **22** in
